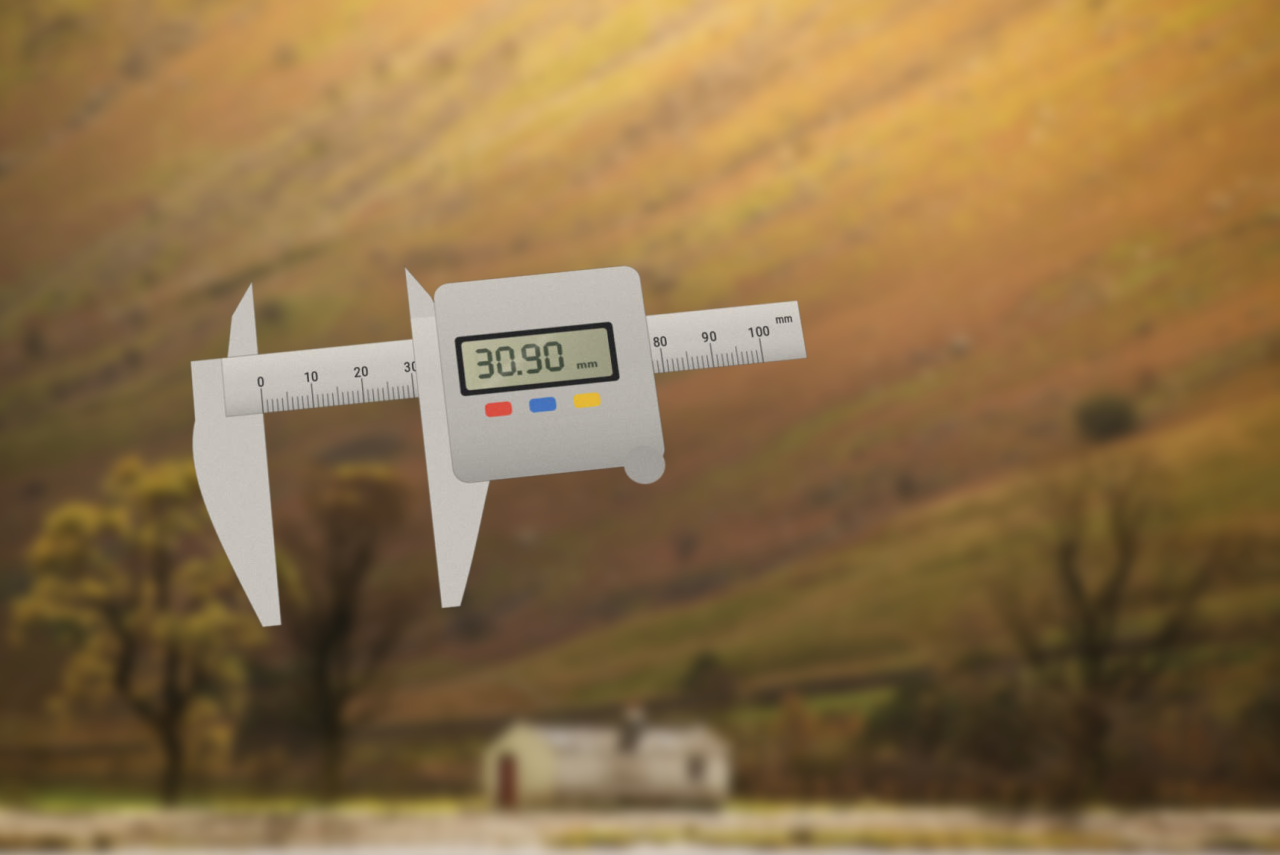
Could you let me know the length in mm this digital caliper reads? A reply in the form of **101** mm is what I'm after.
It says **30.90** mm
